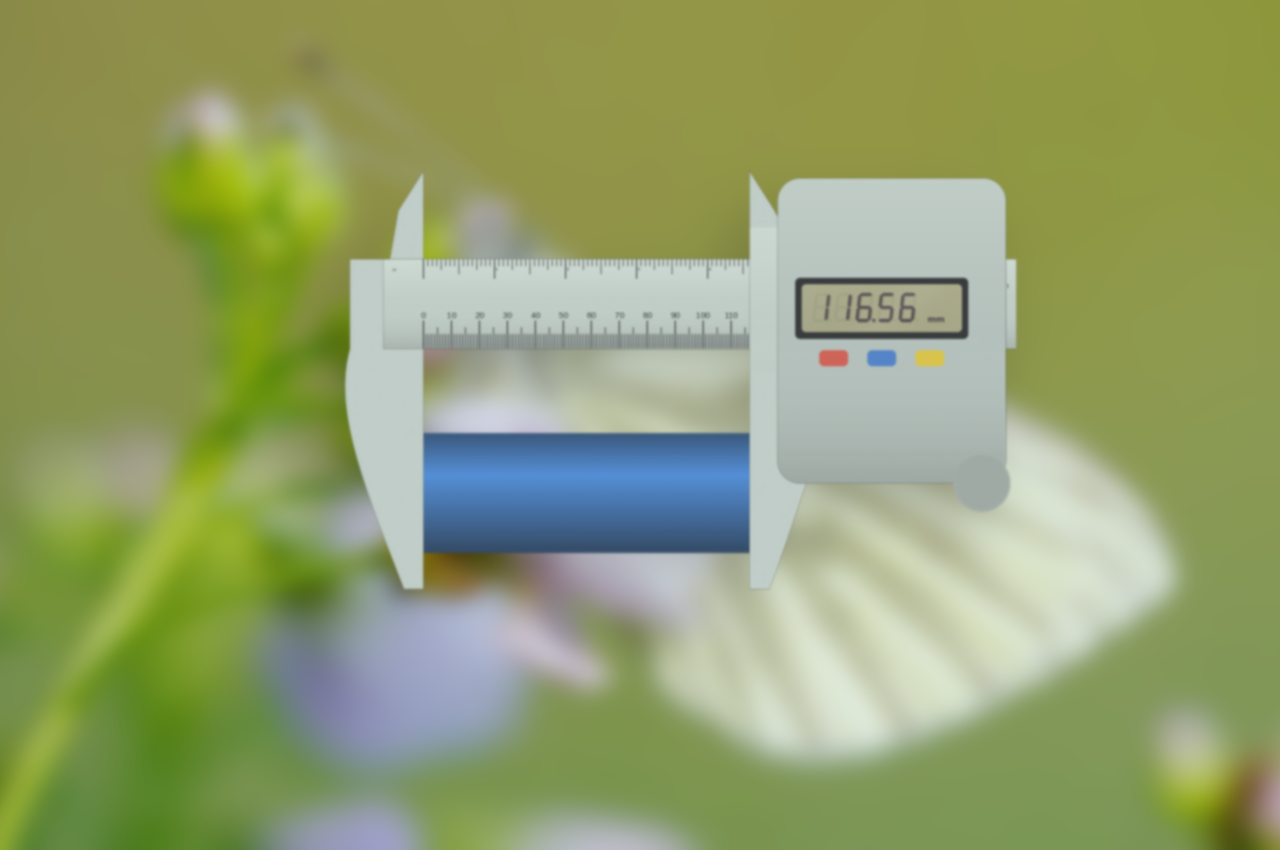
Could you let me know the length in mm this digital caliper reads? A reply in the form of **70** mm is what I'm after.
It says **116.56** mm
